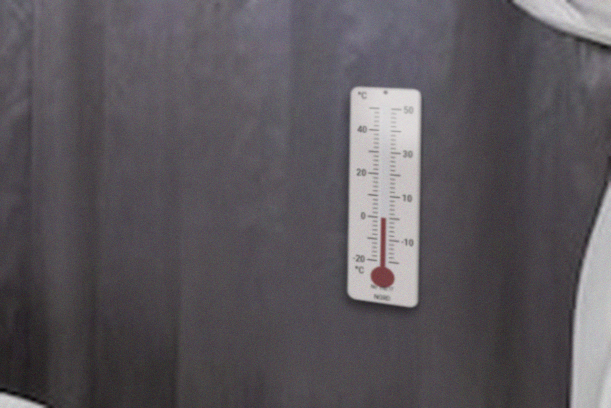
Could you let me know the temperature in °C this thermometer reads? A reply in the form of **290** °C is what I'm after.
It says **0** °C
